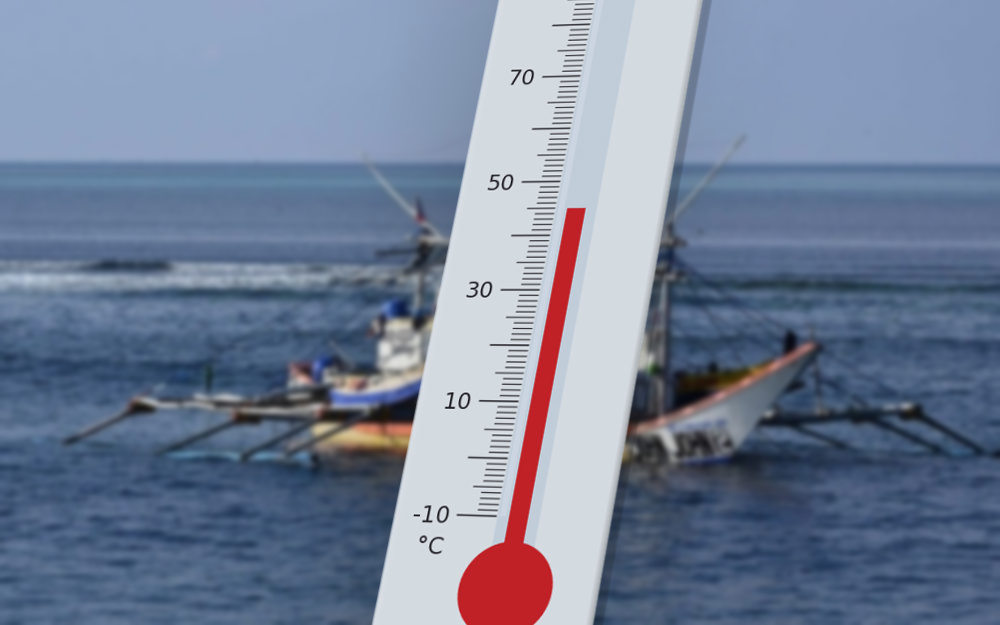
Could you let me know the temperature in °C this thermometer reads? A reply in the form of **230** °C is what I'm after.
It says **45** °C
